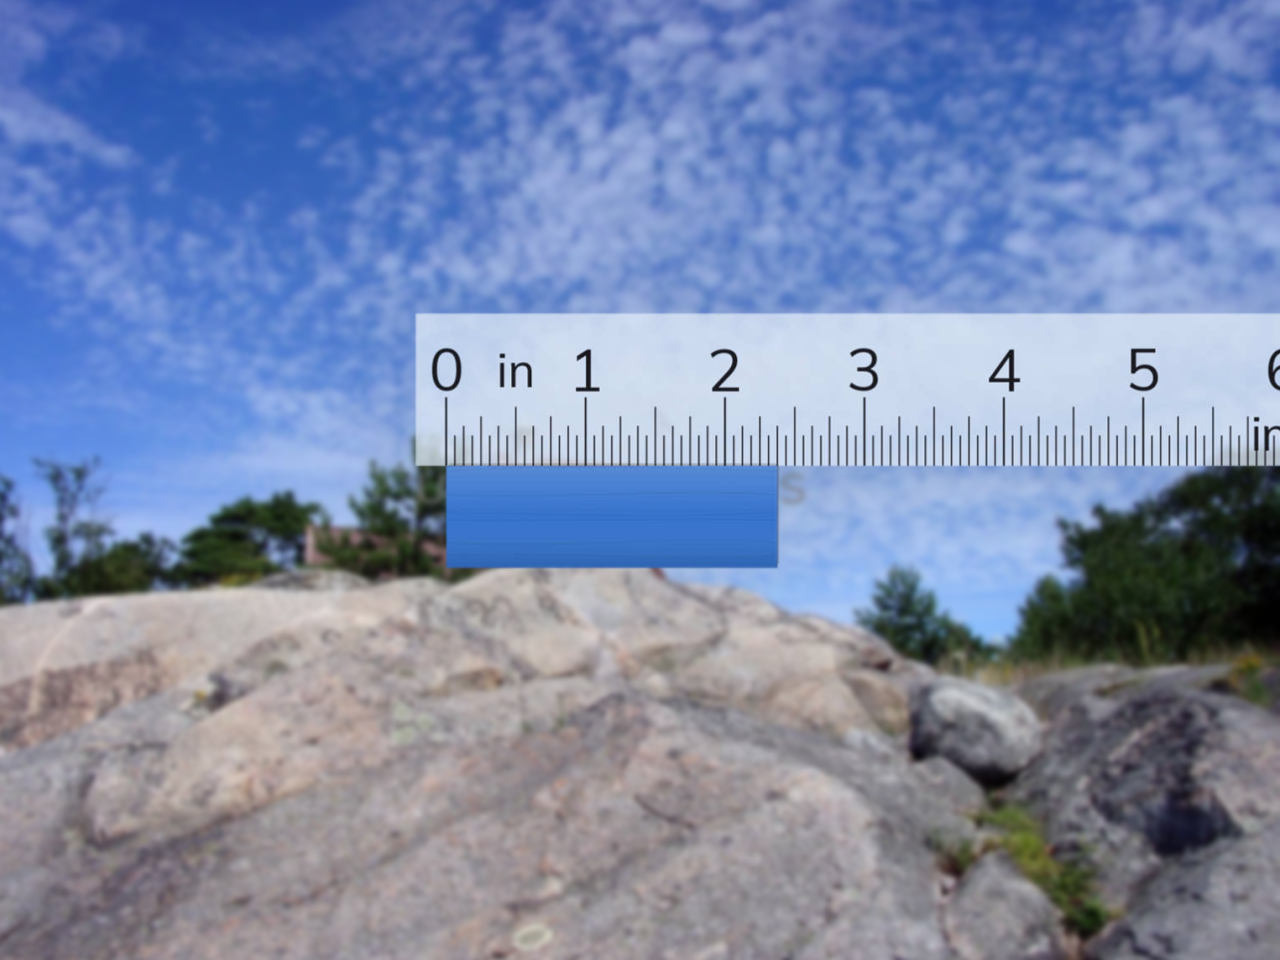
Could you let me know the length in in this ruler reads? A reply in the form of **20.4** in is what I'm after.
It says **2.375** in
